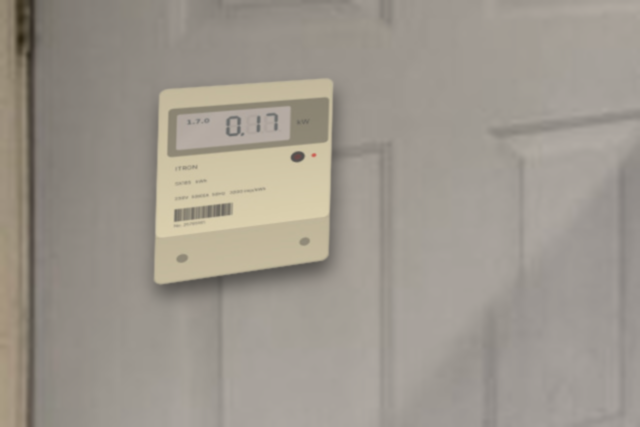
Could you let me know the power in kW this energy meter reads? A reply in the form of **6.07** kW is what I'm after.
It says **0.17** kW
